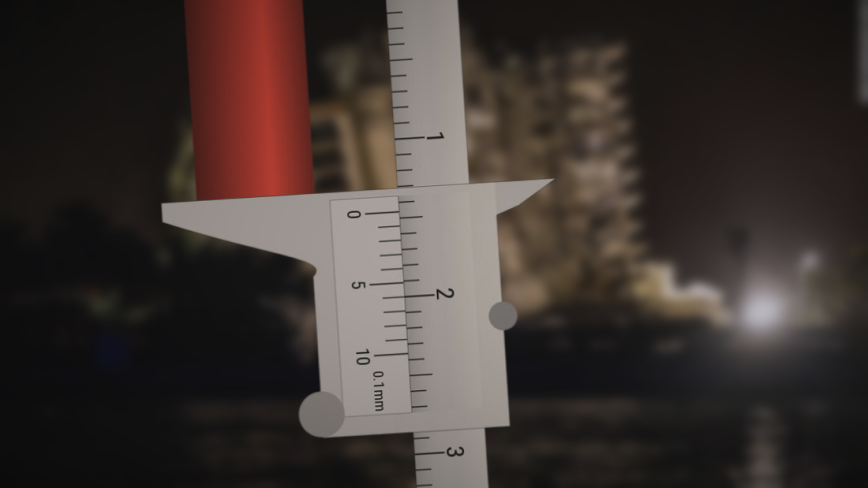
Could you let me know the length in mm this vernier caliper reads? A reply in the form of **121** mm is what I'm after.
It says **14.6** mm
